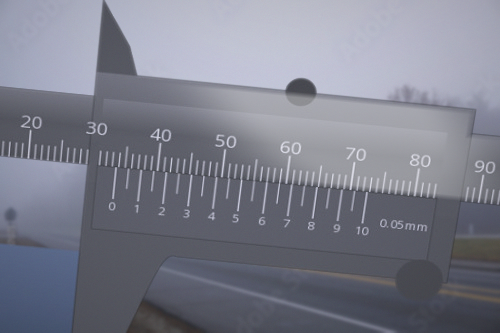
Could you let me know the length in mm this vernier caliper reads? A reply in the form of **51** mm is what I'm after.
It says **33.6** mm
